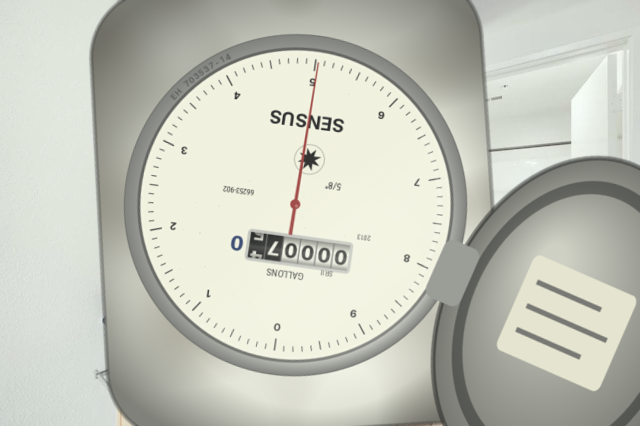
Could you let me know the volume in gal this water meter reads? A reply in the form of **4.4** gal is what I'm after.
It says **745.0** gal
